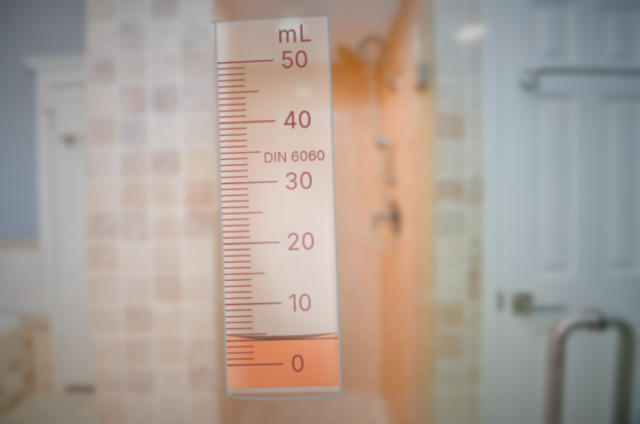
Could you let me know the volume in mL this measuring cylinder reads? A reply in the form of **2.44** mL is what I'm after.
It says **4** mL
